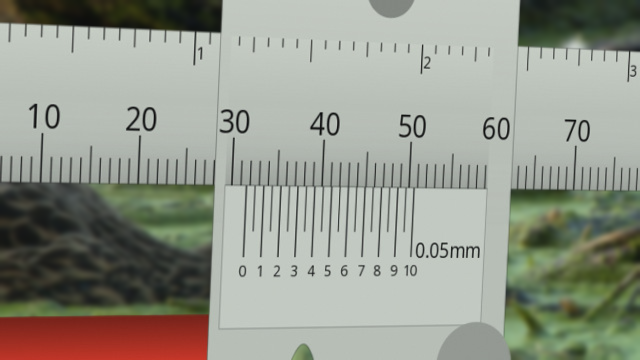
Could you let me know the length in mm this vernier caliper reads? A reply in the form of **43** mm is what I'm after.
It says **31.6** mm
